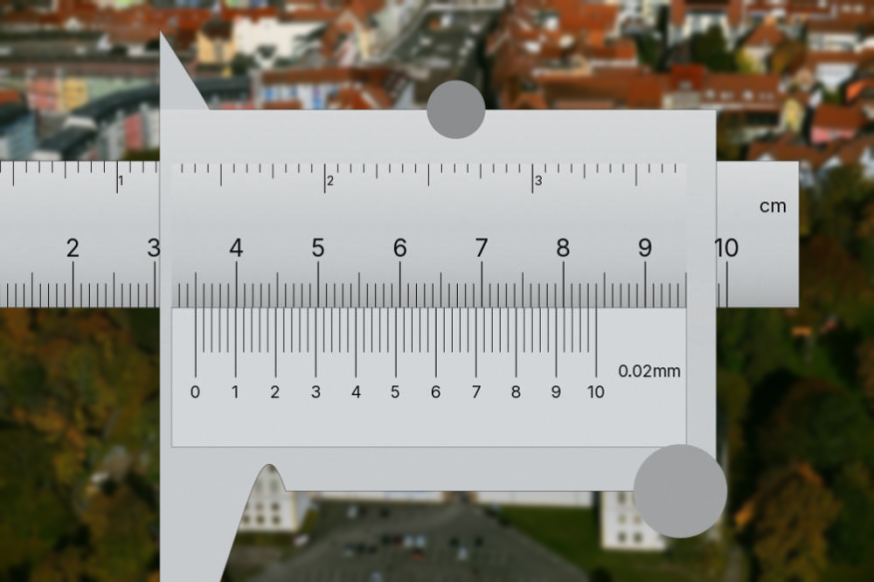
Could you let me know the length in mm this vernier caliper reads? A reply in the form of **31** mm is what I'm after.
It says **35.0** mm
